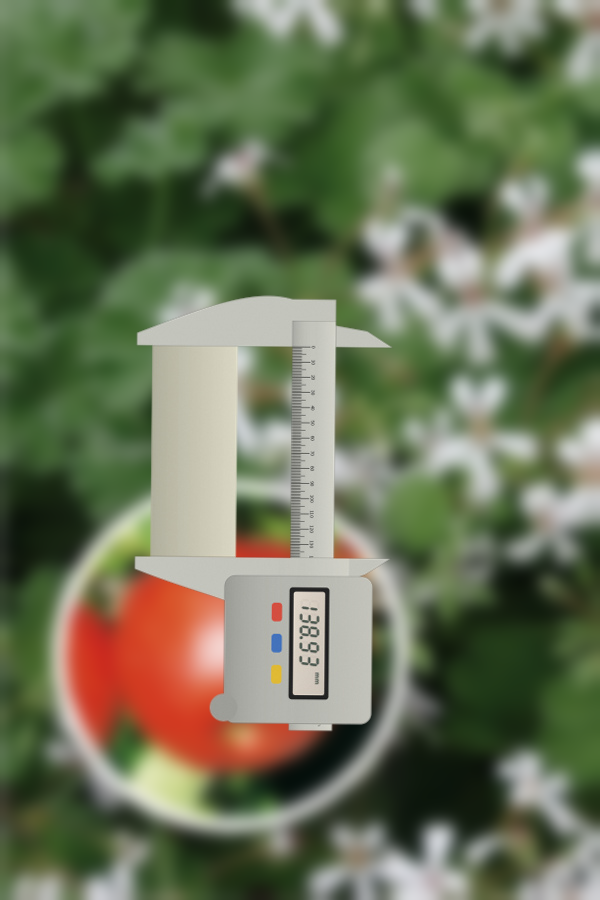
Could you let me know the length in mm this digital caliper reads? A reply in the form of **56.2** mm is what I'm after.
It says **138.93** mm
